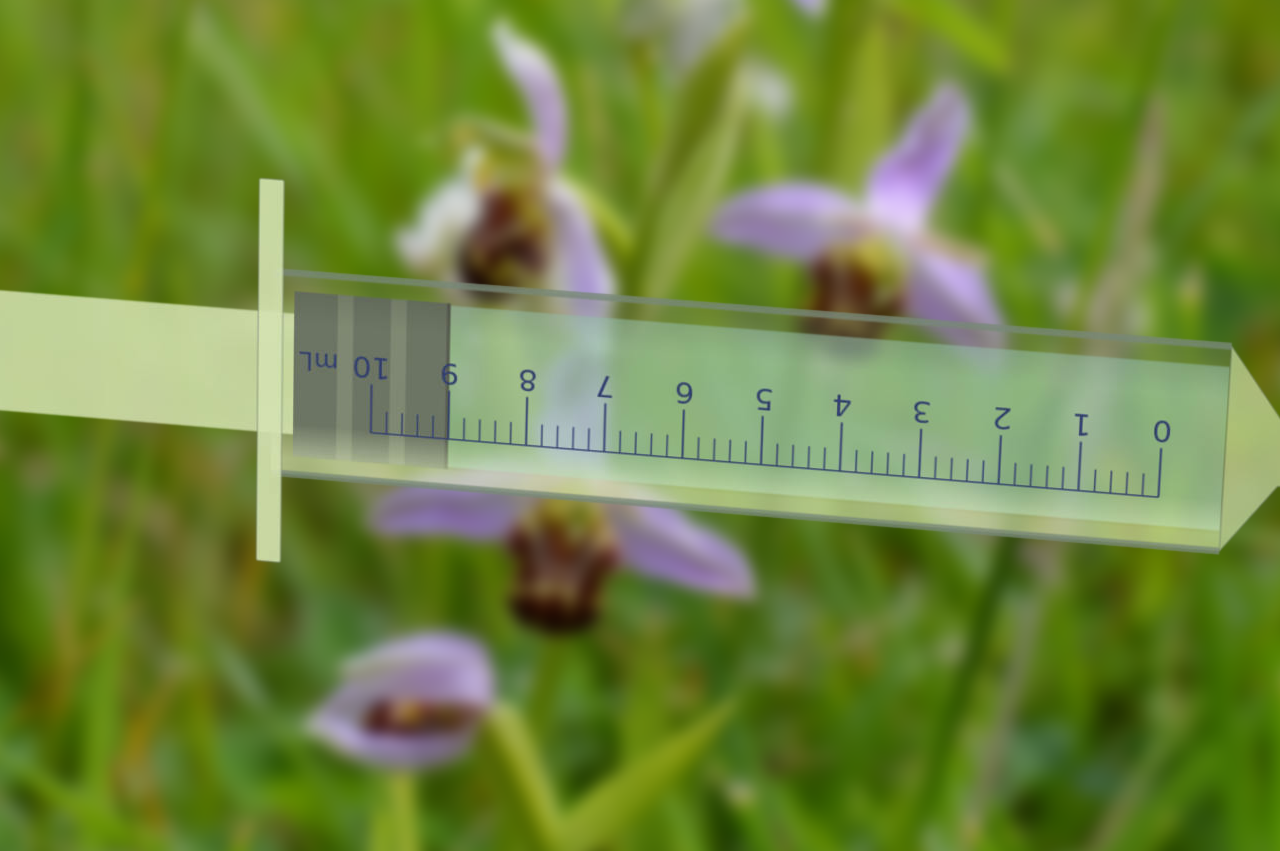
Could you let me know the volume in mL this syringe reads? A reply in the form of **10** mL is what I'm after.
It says **9** mL
